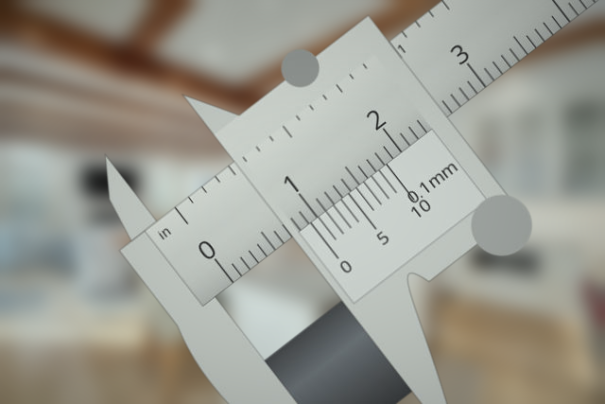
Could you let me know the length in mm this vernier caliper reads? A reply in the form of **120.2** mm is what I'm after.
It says **9.2** mm
